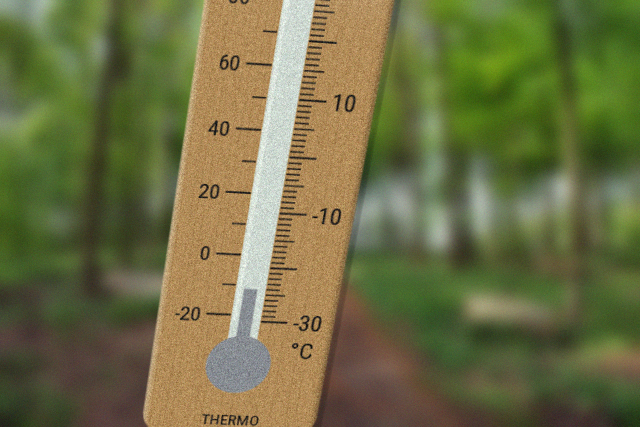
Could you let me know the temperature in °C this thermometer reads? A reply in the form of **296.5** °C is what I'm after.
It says **-24** °C
